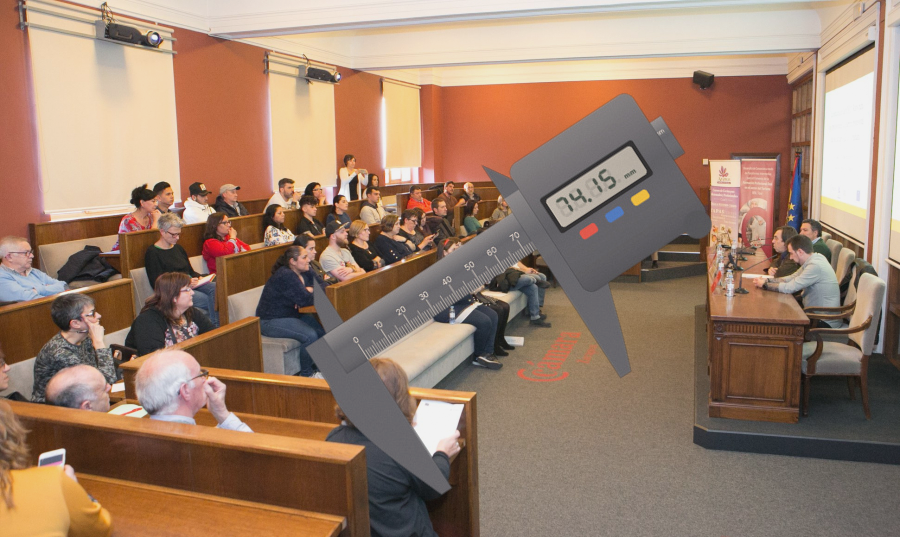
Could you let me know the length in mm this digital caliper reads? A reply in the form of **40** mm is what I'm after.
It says **74.15** mm
